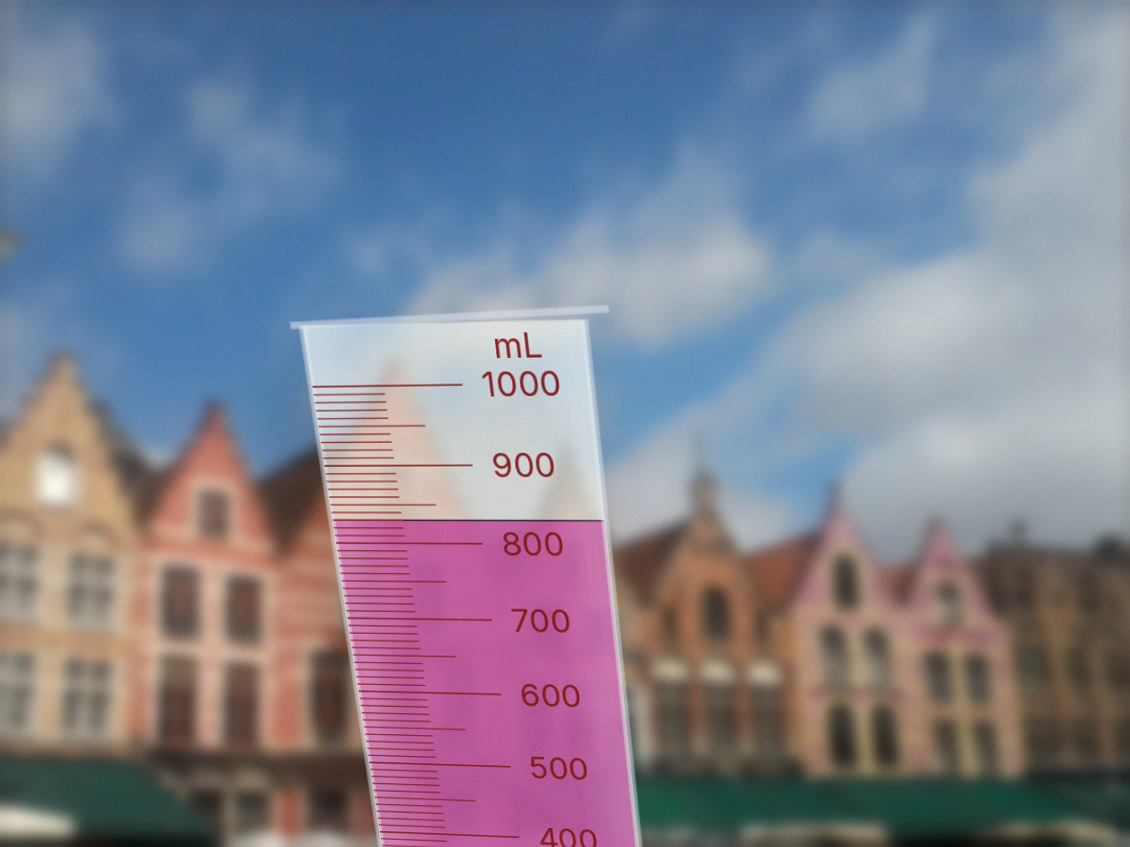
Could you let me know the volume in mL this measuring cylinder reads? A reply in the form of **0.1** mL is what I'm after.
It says **830** mL
